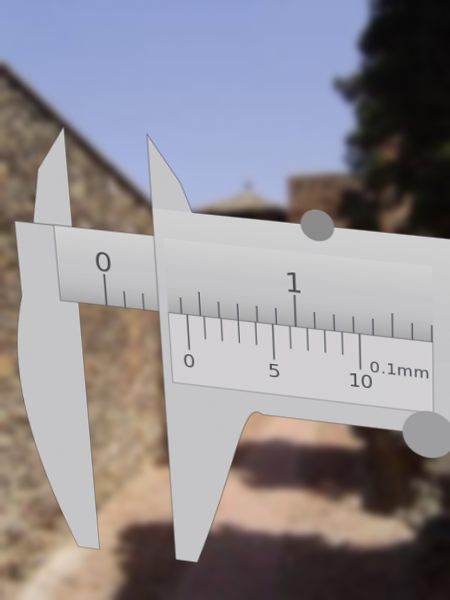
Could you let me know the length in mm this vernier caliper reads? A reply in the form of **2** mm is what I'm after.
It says **4.3** mm
